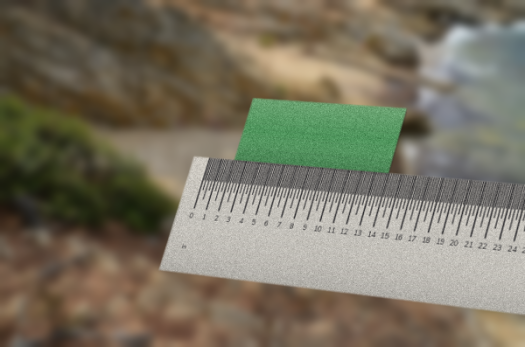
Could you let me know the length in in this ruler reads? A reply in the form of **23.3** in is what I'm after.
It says **12** in
